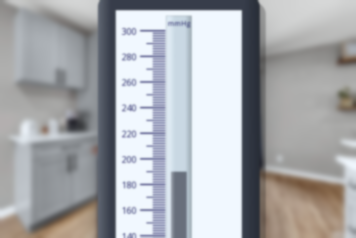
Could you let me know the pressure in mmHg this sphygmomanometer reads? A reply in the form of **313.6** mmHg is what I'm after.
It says **190** mmHg
